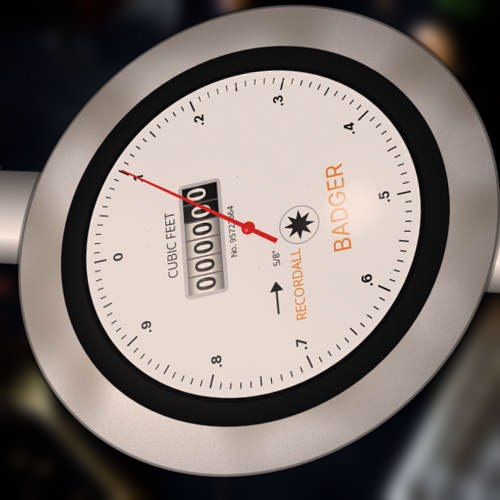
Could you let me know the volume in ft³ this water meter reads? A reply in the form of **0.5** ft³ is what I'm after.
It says **0.10** ft³
